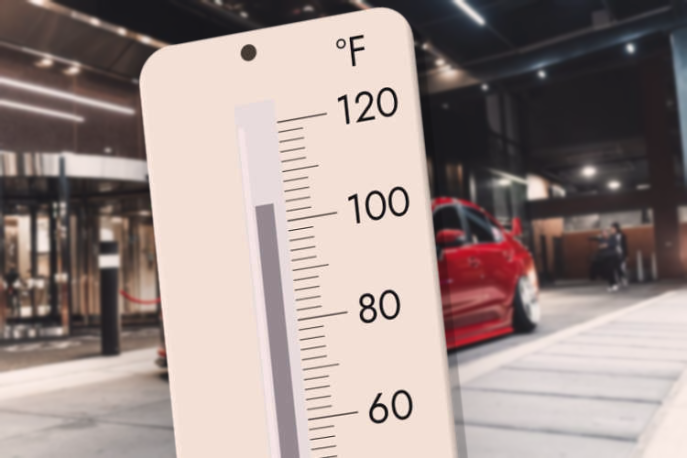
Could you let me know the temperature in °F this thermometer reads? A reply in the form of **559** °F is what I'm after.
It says **104** °F
